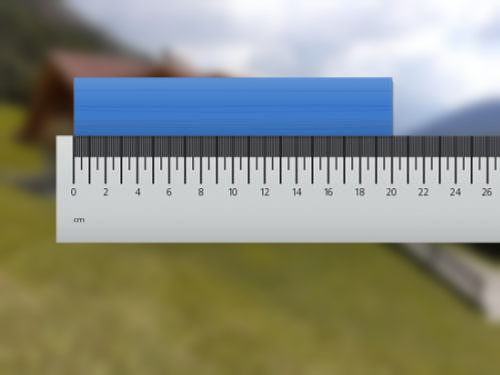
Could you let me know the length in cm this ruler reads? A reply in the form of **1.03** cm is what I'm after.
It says **20** cm
